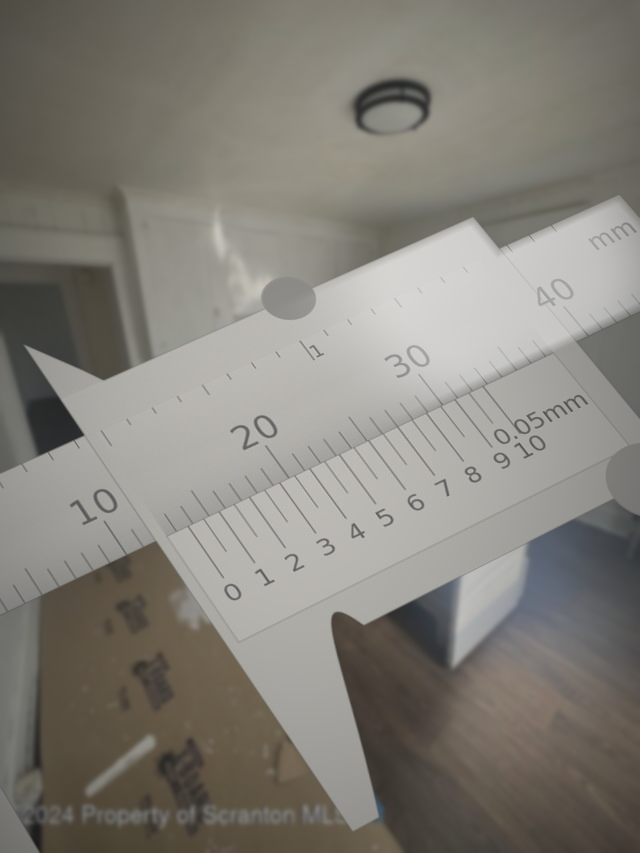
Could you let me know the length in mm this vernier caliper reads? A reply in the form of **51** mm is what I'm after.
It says **13.7** mm
